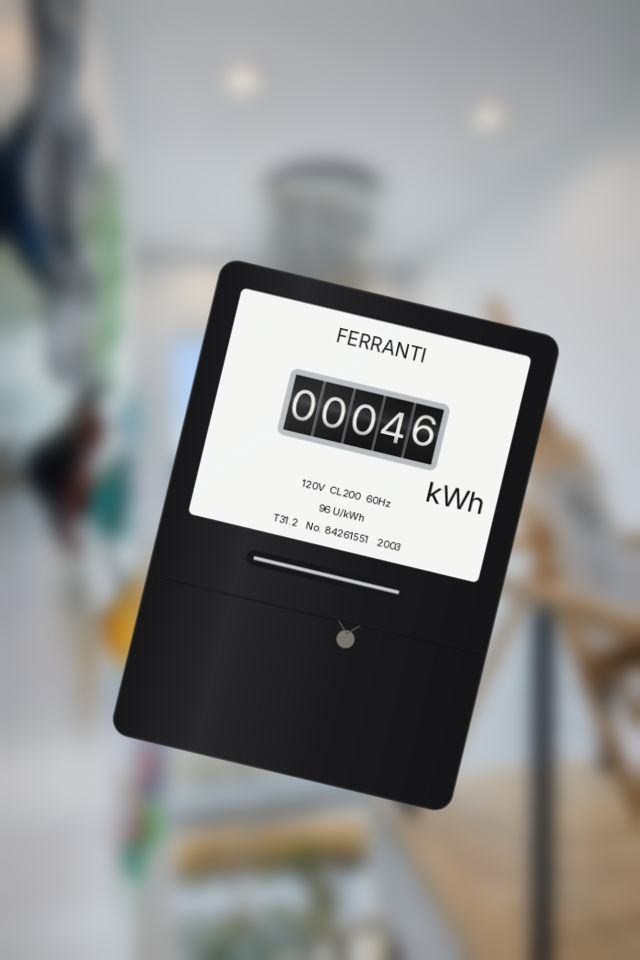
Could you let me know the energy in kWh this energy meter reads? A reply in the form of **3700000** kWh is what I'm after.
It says **46** kWh
